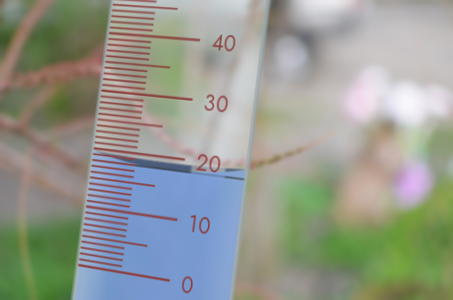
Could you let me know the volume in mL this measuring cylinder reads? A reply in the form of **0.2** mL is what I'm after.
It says **18** mL
